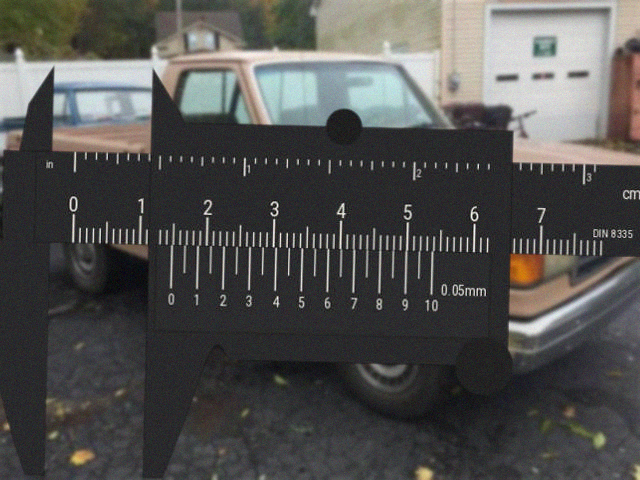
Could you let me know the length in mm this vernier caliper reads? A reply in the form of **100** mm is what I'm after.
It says **14.8** mm
